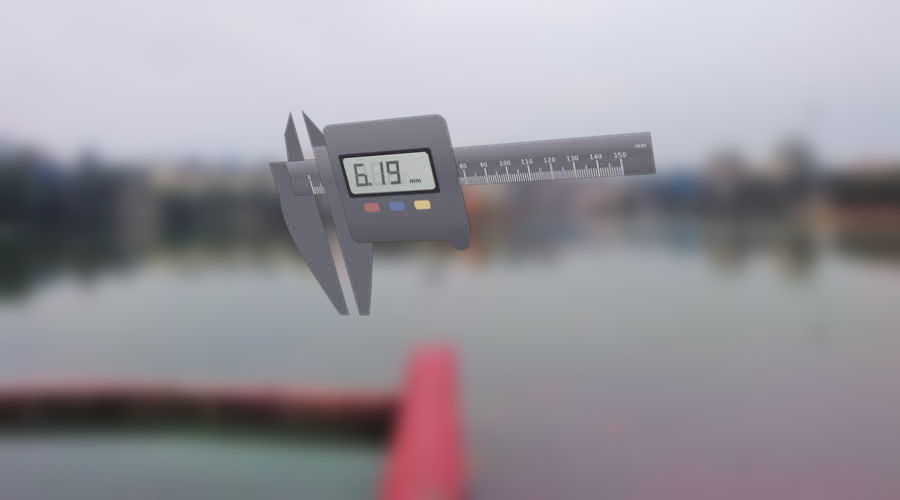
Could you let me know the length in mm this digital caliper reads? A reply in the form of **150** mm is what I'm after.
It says **6.19** mm
